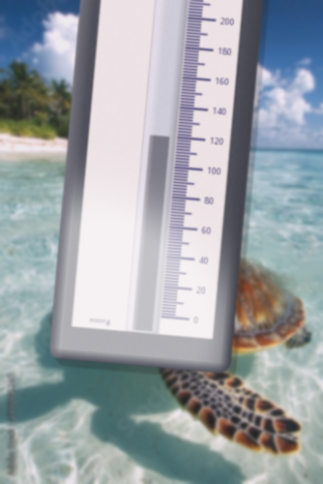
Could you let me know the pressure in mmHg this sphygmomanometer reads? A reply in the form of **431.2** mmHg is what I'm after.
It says **120** mmHg
